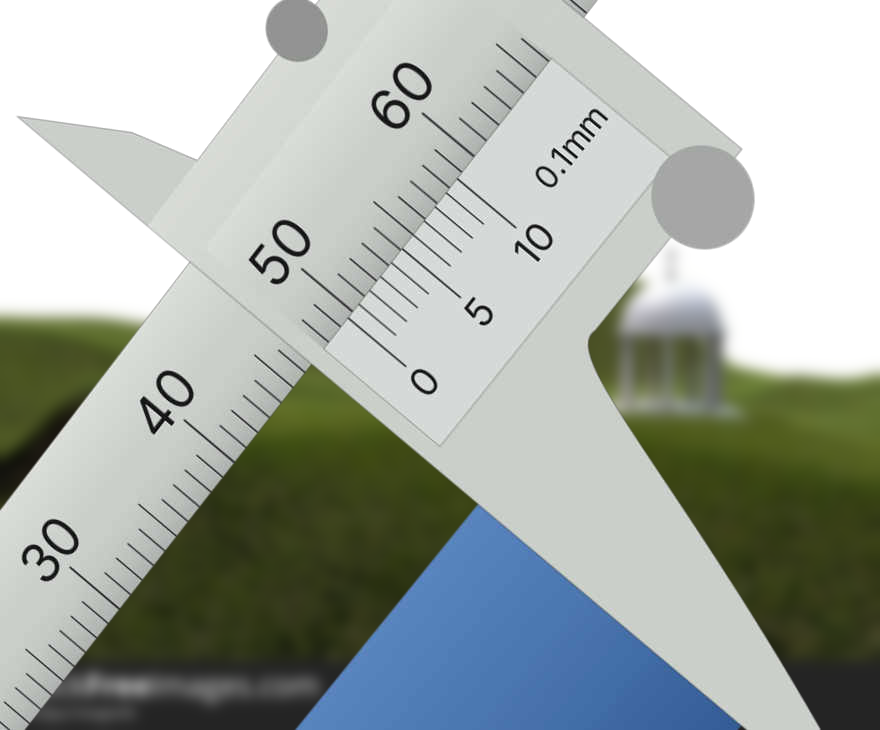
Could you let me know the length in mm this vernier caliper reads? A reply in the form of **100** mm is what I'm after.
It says **49.6** mm
